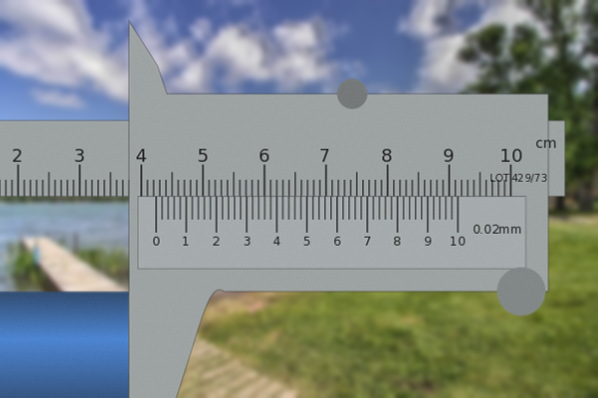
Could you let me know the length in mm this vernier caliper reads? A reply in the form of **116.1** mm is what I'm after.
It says **42.4** mm
